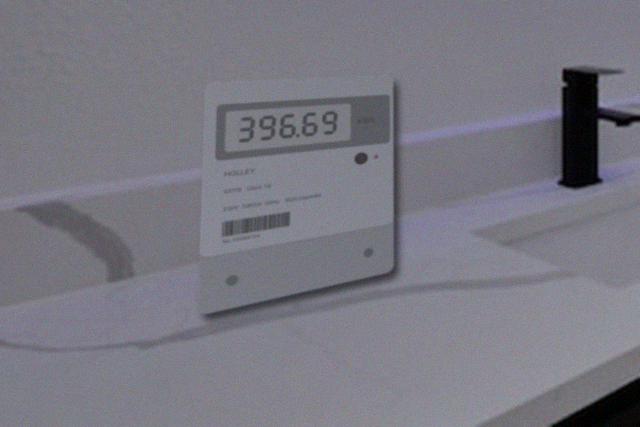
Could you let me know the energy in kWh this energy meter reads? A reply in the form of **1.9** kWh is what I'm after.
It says **396.69** kWh
